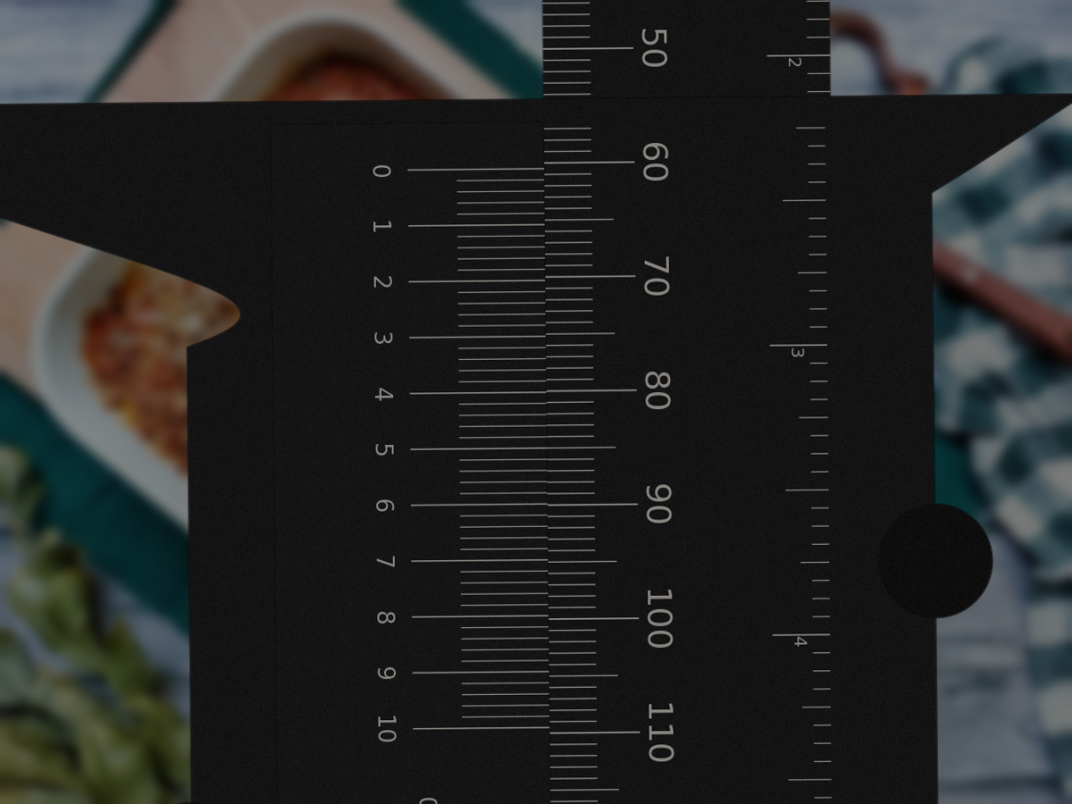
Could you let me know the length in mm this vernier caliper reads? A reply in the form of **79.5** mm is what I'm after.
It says **60.5** mm
